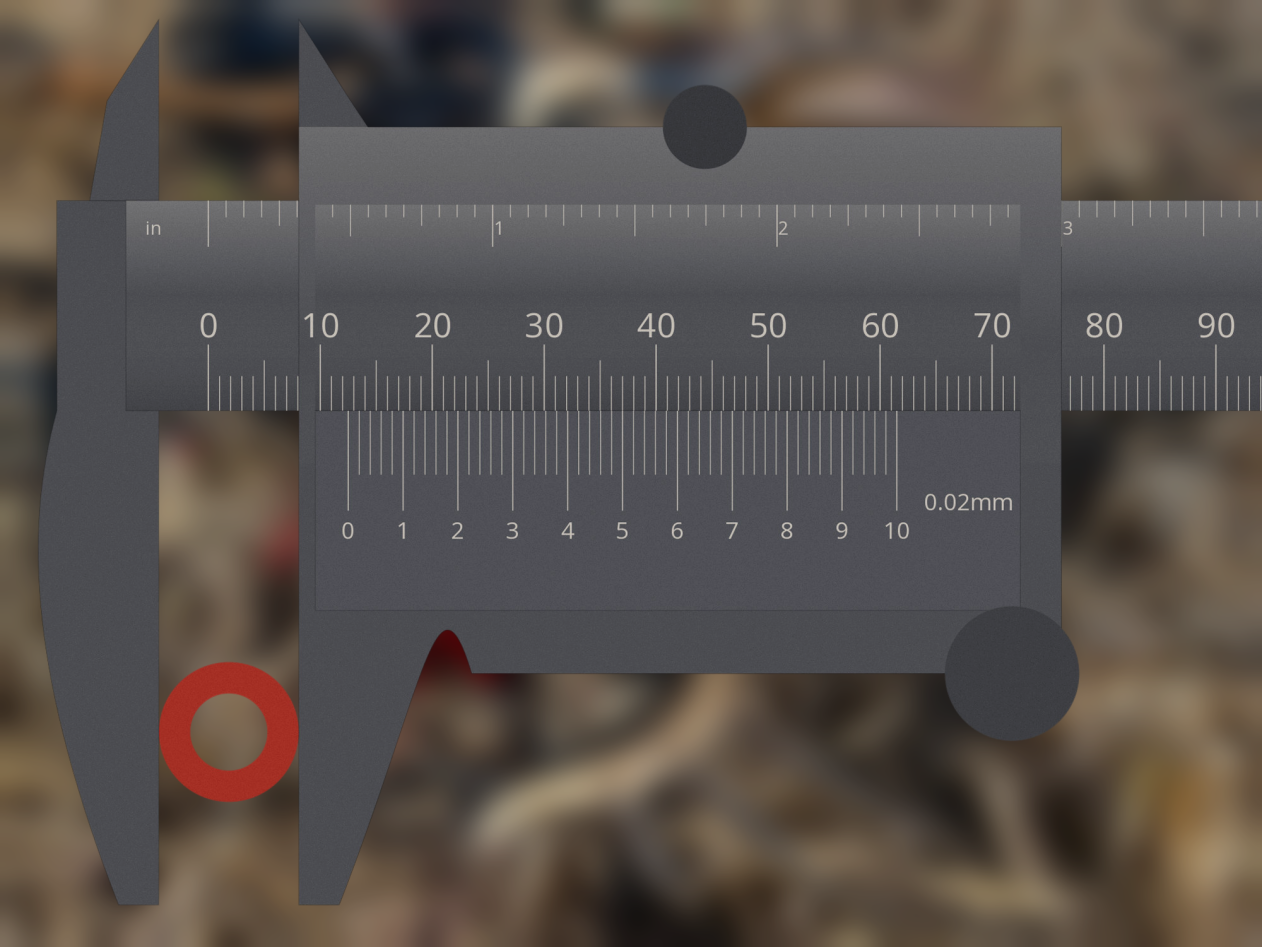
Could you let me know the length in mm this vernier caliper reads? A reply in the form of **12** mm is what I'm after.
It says **12.5** mm
